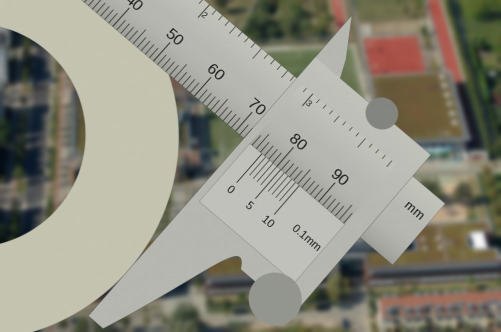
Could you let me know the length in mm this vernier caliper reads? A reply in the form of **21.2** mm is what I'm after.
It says **76.4** mm
